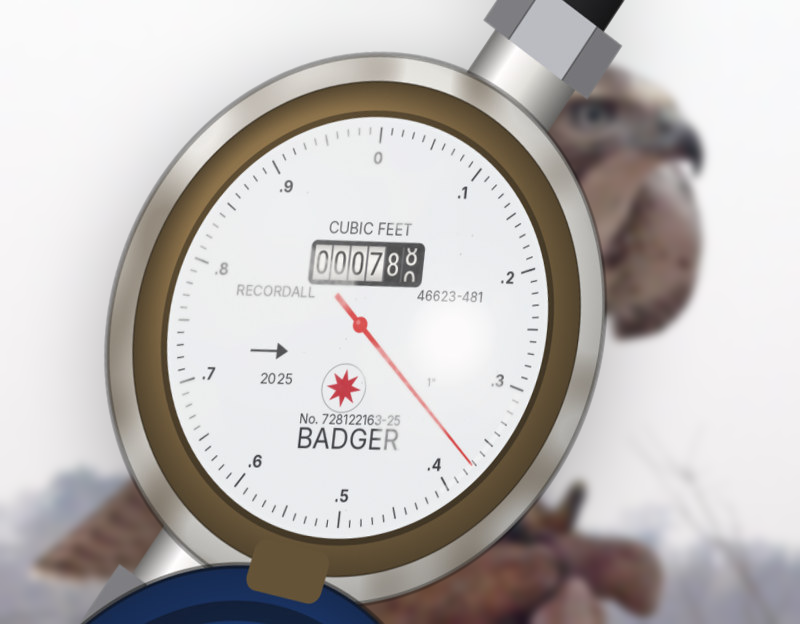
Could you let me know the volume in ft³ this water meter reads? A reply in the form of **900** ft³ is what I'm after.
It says **788.37** ft³
